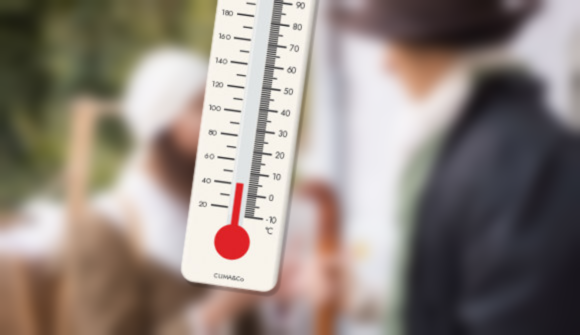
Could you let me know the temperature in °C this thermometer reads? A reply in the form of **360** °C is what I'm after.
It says **5** °C
